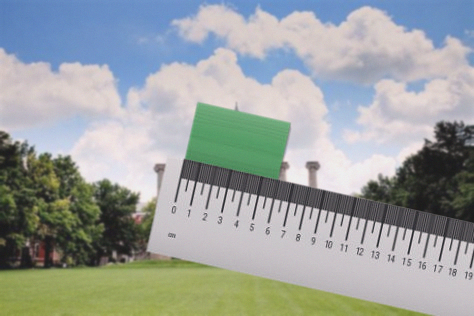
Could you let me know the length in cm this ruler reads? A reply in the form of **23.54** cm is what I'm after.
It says **6** cm
